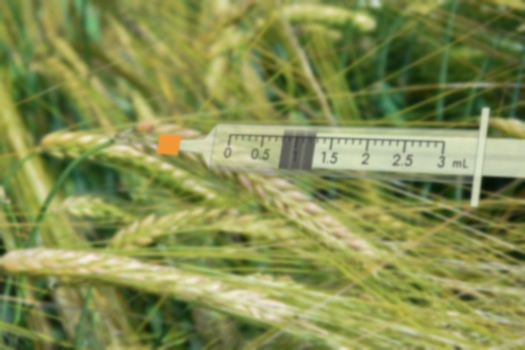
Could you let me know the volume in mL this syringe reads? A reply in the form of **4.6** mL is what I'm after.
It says **0.8** mL
